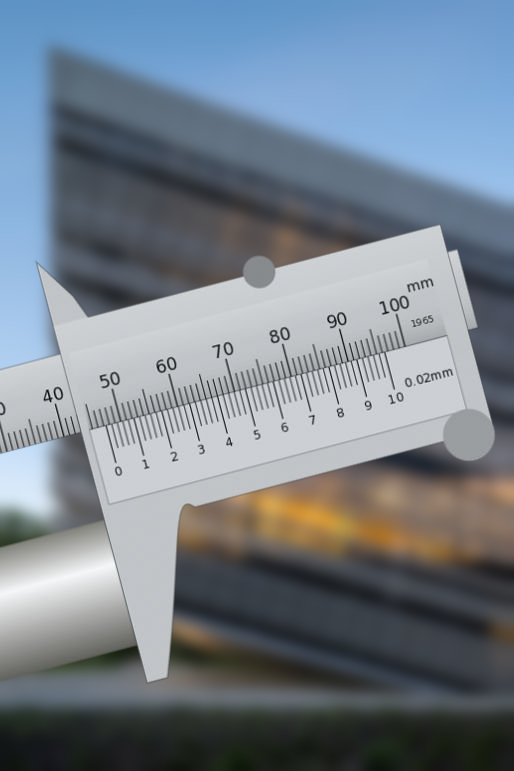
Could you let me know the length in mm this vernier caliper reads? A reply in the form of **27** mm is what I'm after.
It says **47.4** mm
